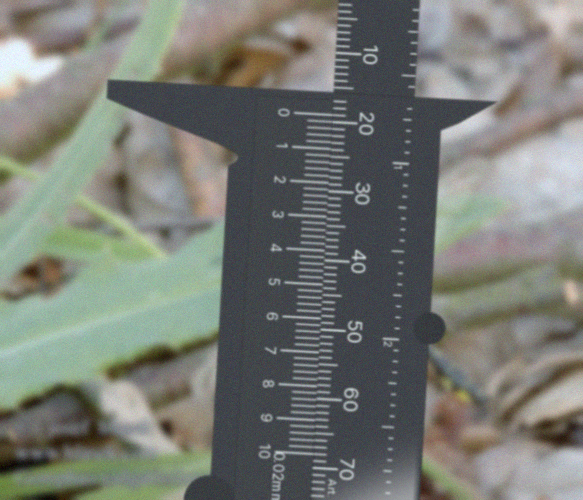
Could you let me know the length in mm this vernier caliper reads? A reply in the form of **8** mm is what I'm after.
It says **19.0** mm
